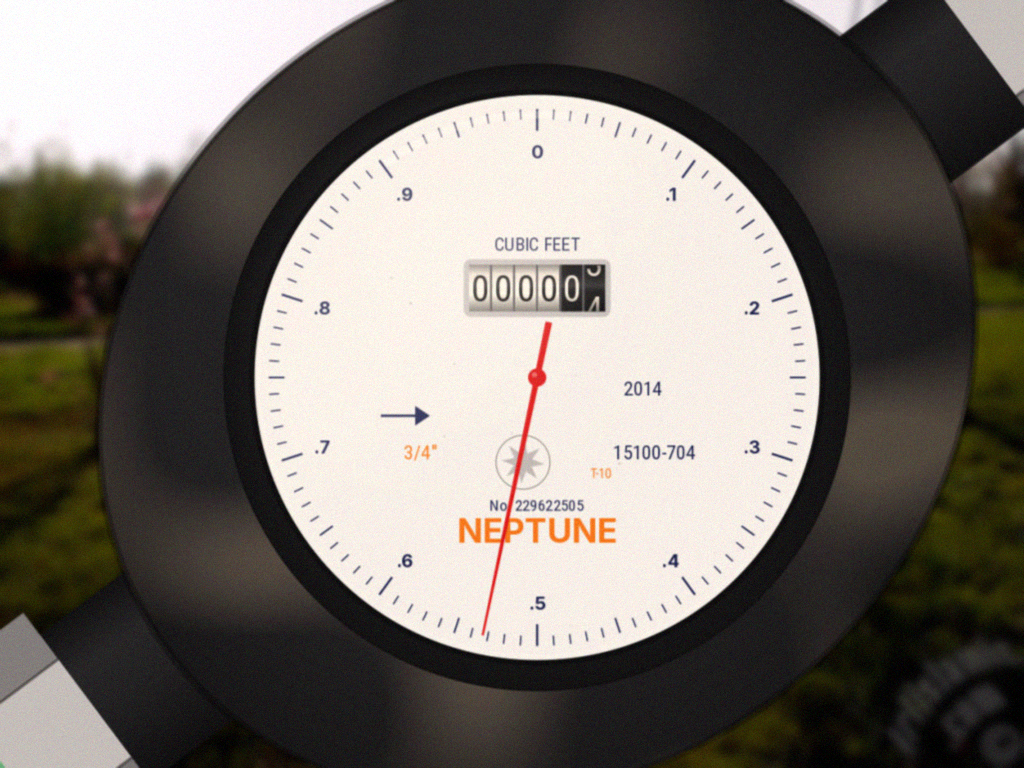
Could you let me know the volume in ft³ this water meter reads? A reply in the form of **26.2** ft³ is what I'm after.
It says **3.53** ft³
